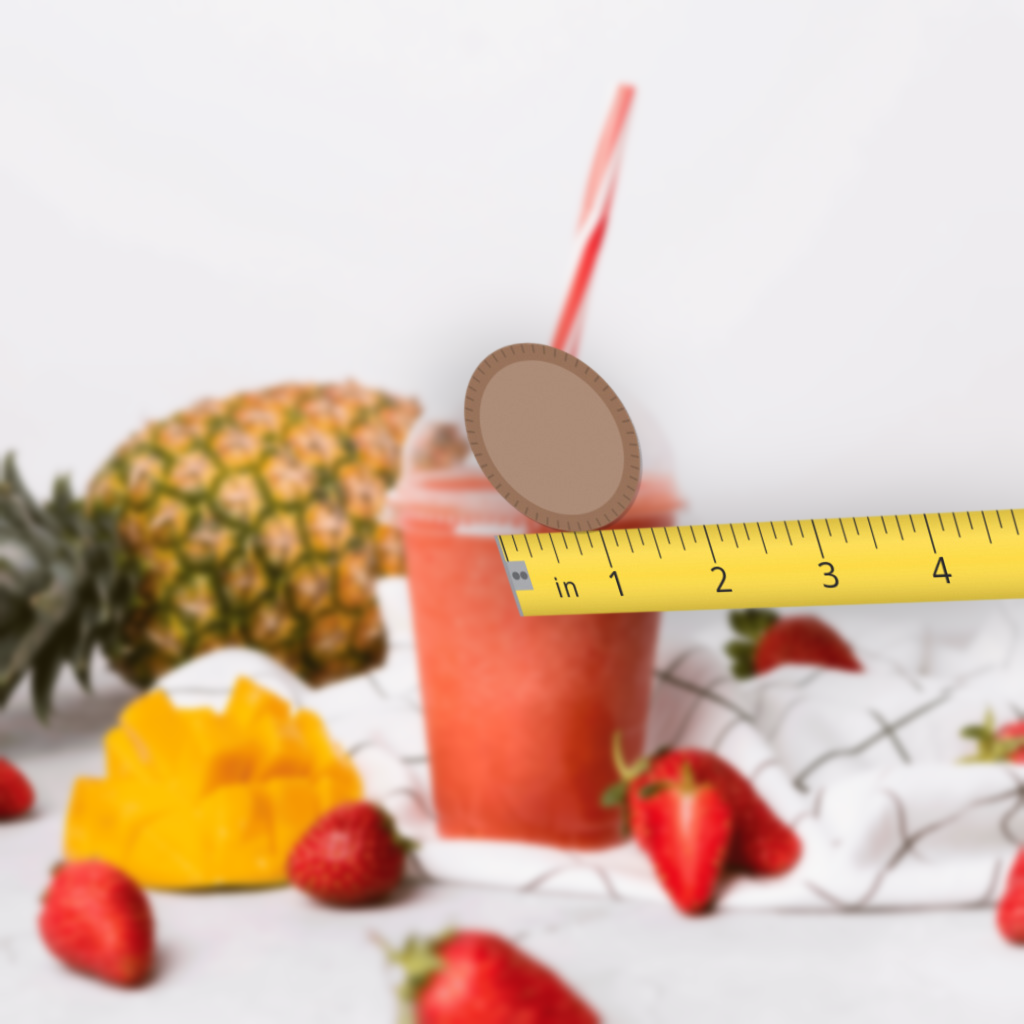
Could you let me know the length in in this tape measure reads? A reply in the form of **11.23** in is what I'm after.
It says **1.625** in
